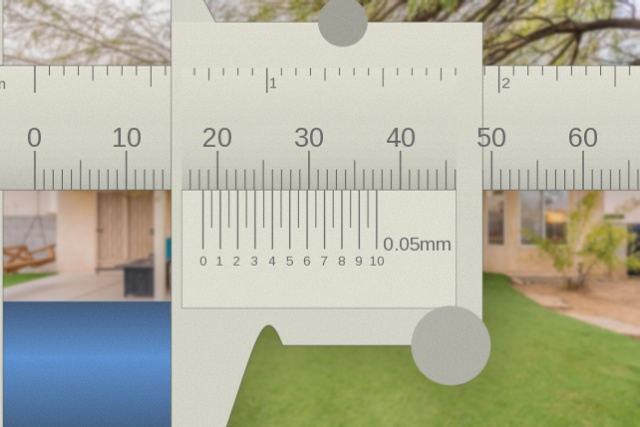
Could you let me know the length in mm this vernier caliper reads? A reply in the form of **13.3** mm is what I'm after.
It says **18.4** mm
